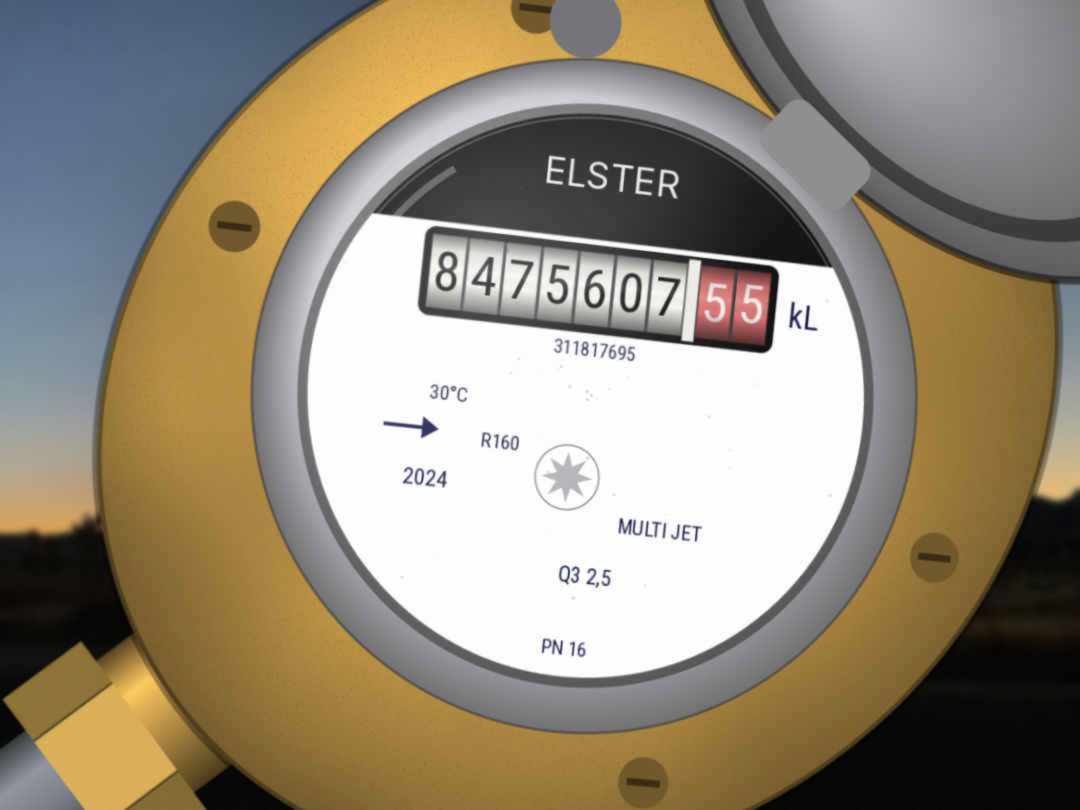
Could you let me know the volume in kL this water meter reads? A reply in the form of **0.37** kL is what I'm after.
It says **8475607.55** kL
